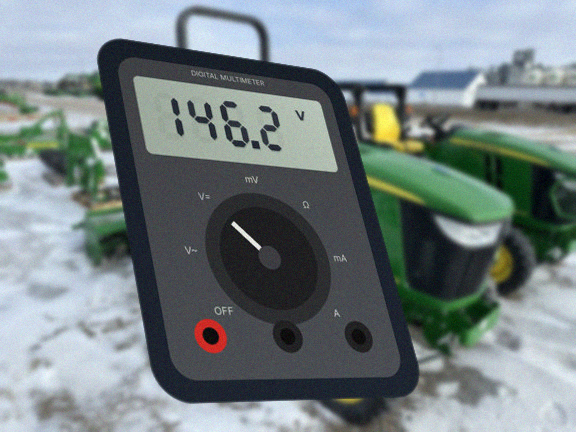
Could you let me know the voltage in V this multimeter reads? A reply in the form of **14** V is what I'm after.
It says **146.2** V
